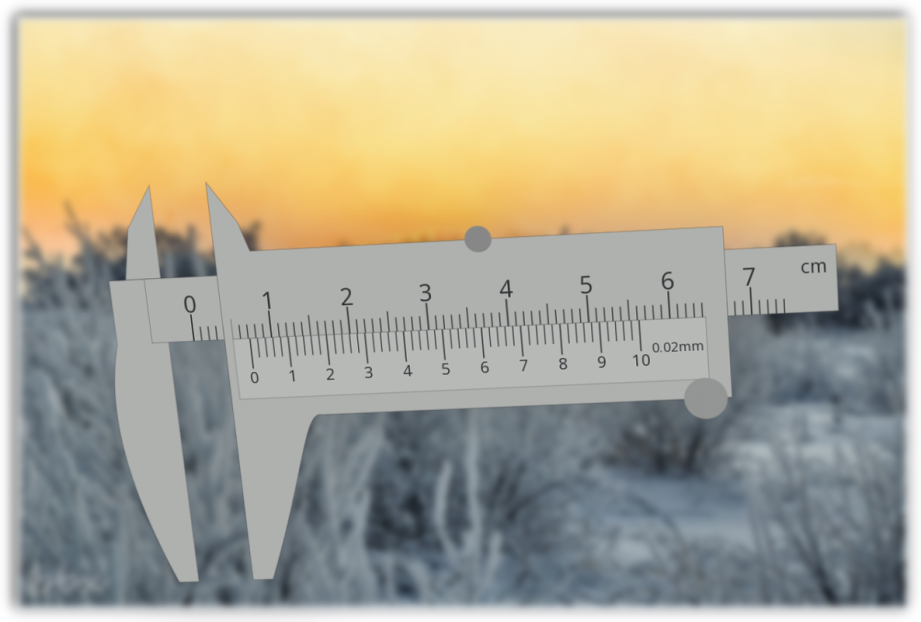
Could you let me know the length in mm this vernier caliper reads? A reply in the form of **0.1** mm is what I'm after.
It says **7.2** mm
